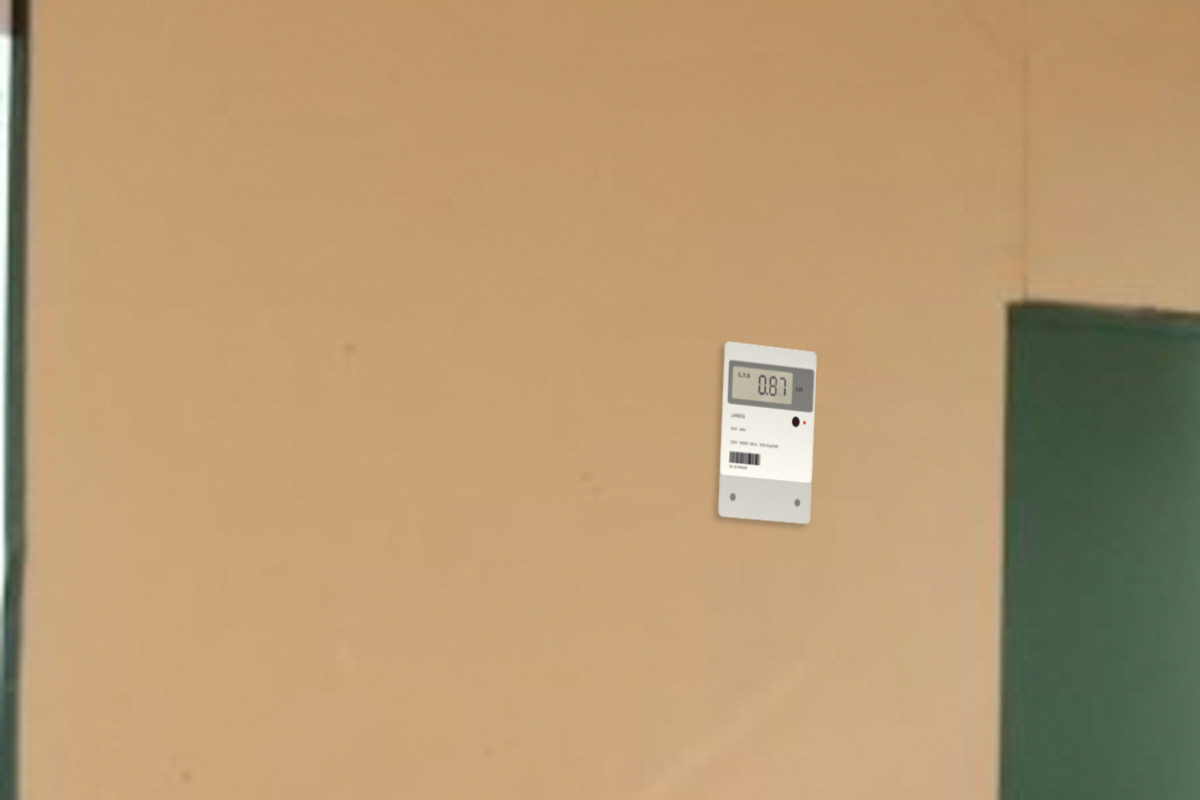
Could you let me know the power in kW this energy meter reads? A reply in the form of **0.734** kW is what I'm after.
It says **0.87** kW
